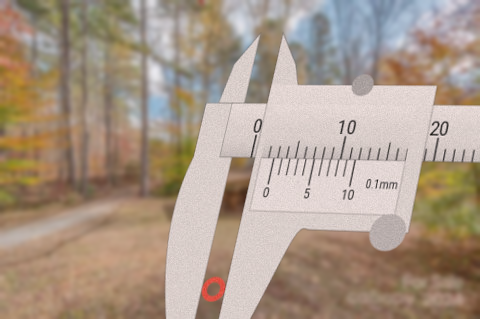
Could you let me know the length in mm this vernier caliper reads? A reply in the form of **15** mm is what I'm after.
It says **2.6** mm
